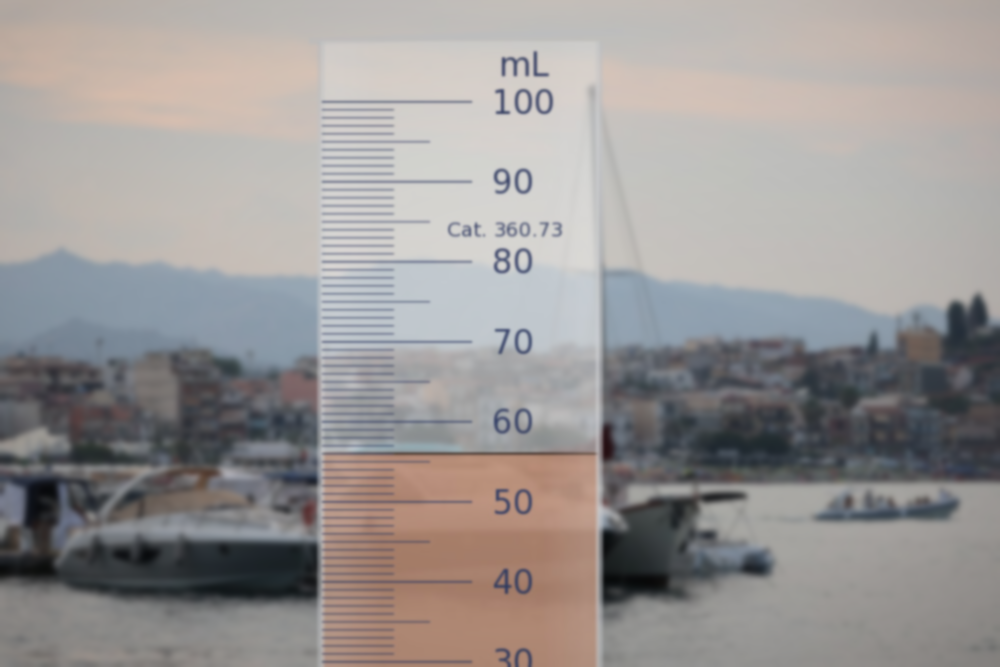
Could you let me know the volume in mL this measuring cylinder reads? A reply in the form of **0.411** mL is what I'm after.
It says **56** mL
